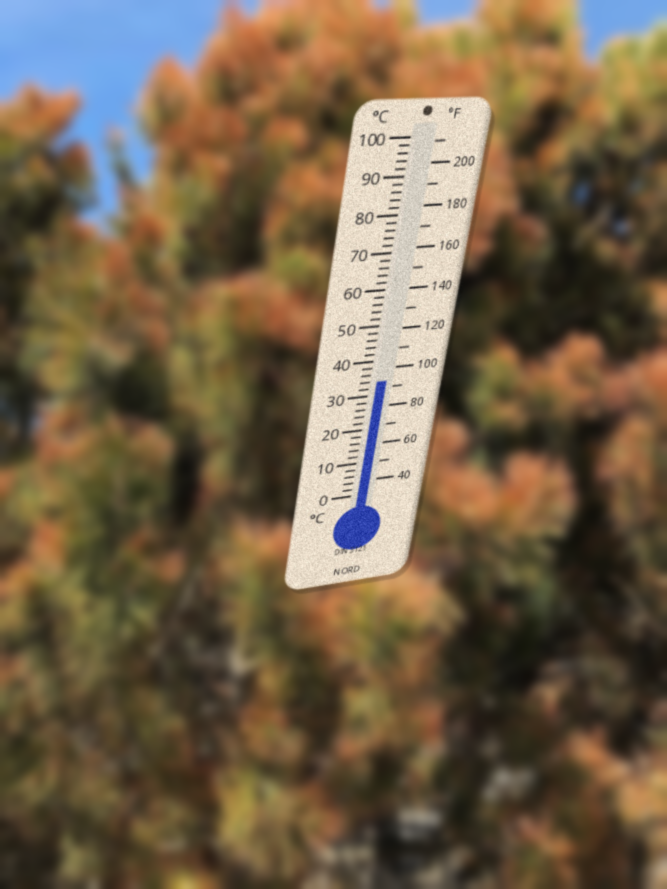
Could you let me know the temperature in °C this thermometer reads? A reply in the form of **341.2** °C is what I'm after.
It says **34** °C
